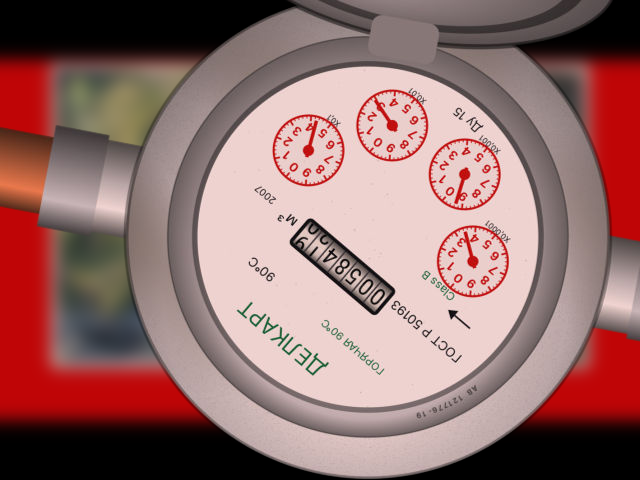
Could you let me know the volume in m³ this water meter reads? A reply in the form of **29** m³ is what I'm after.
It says **58419.4293** m³
